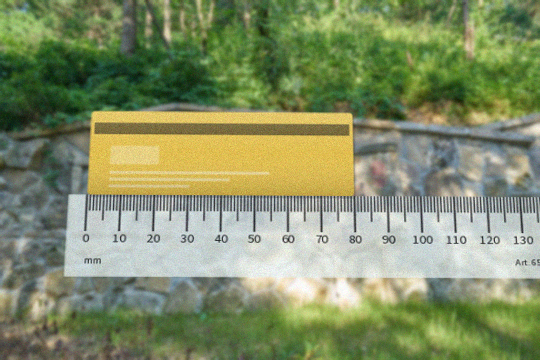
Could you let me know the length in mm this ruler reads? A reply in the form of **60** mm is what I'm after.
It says **80** mm
